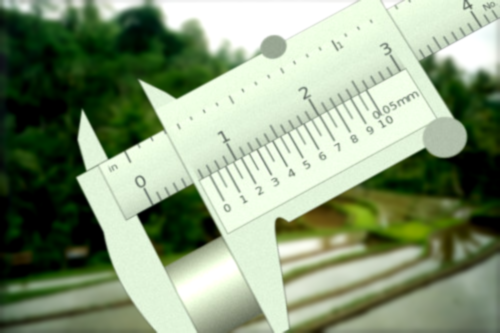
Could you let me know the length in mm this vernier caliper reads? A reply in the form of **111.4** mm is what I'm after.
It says **6.8** mm
